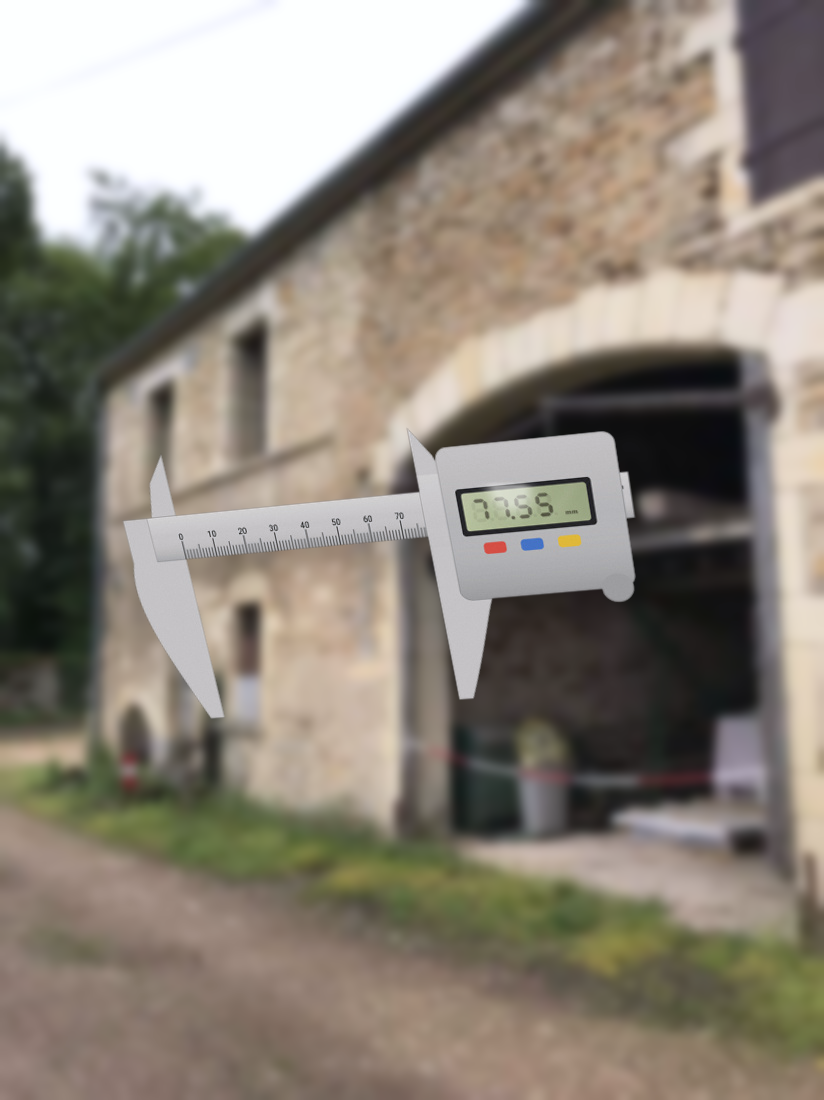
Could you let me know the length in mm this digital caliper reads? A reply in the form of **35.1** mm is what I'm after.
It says **77.55** mm
